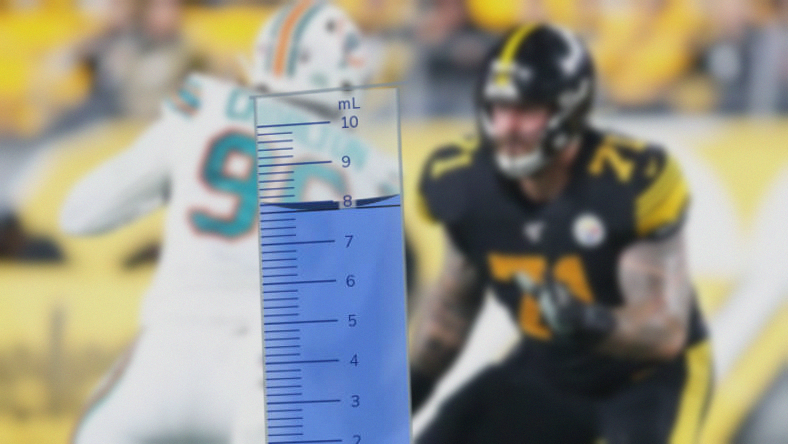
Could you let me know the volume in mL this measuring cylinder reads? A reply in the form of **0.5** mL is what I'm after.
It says **7.8** mL
